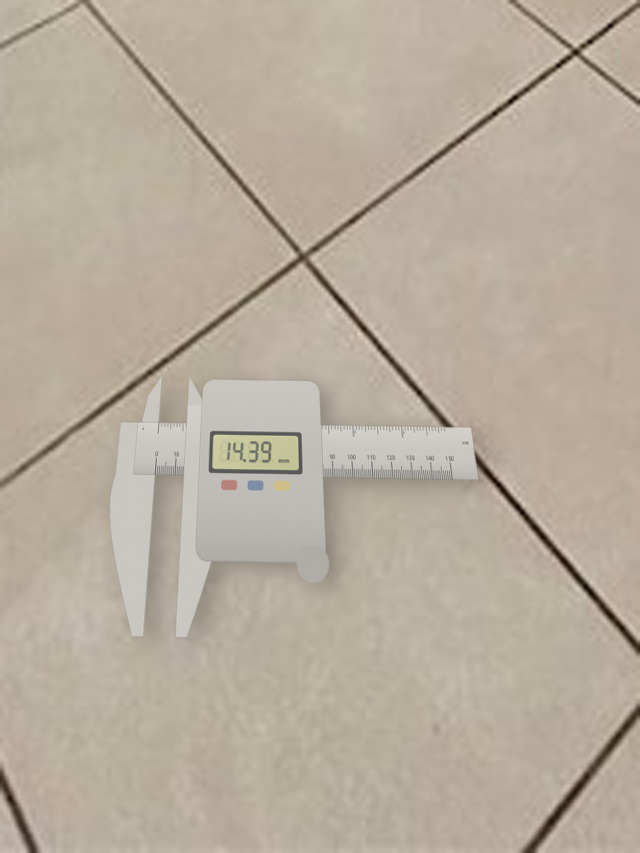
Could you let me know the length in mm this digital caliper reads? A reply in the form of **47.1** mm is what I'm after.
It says **14.39** mm
